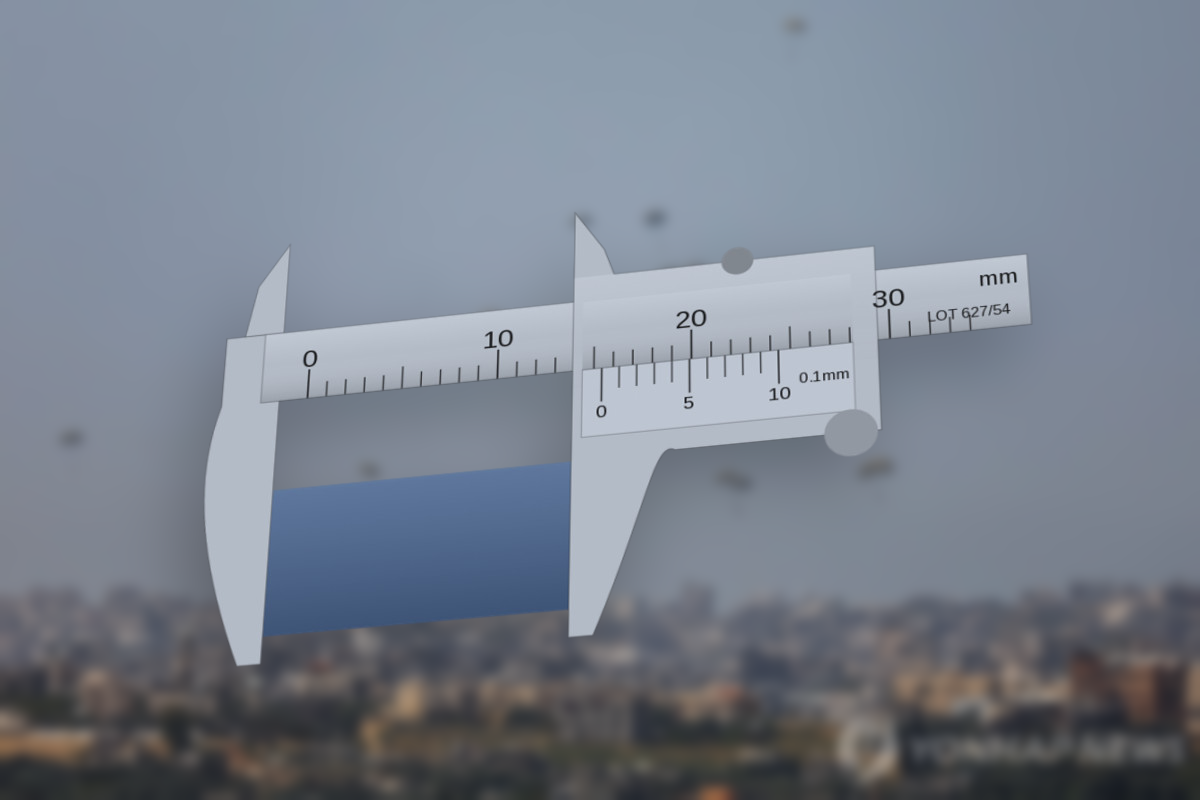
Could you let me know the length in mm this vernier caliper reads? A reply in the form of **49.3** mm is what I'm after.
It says **15.4** mm
